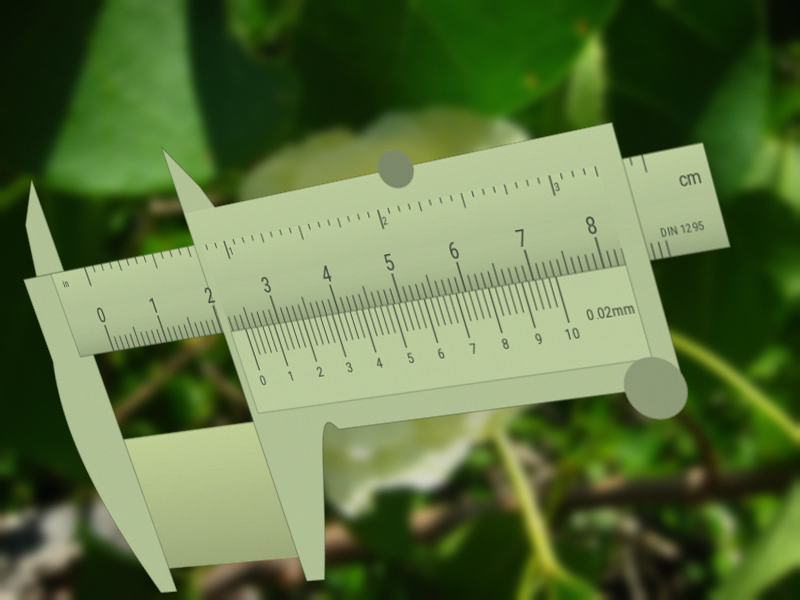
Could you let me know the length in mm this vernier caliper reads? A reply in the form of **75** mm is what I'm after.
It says **24.2** mm
